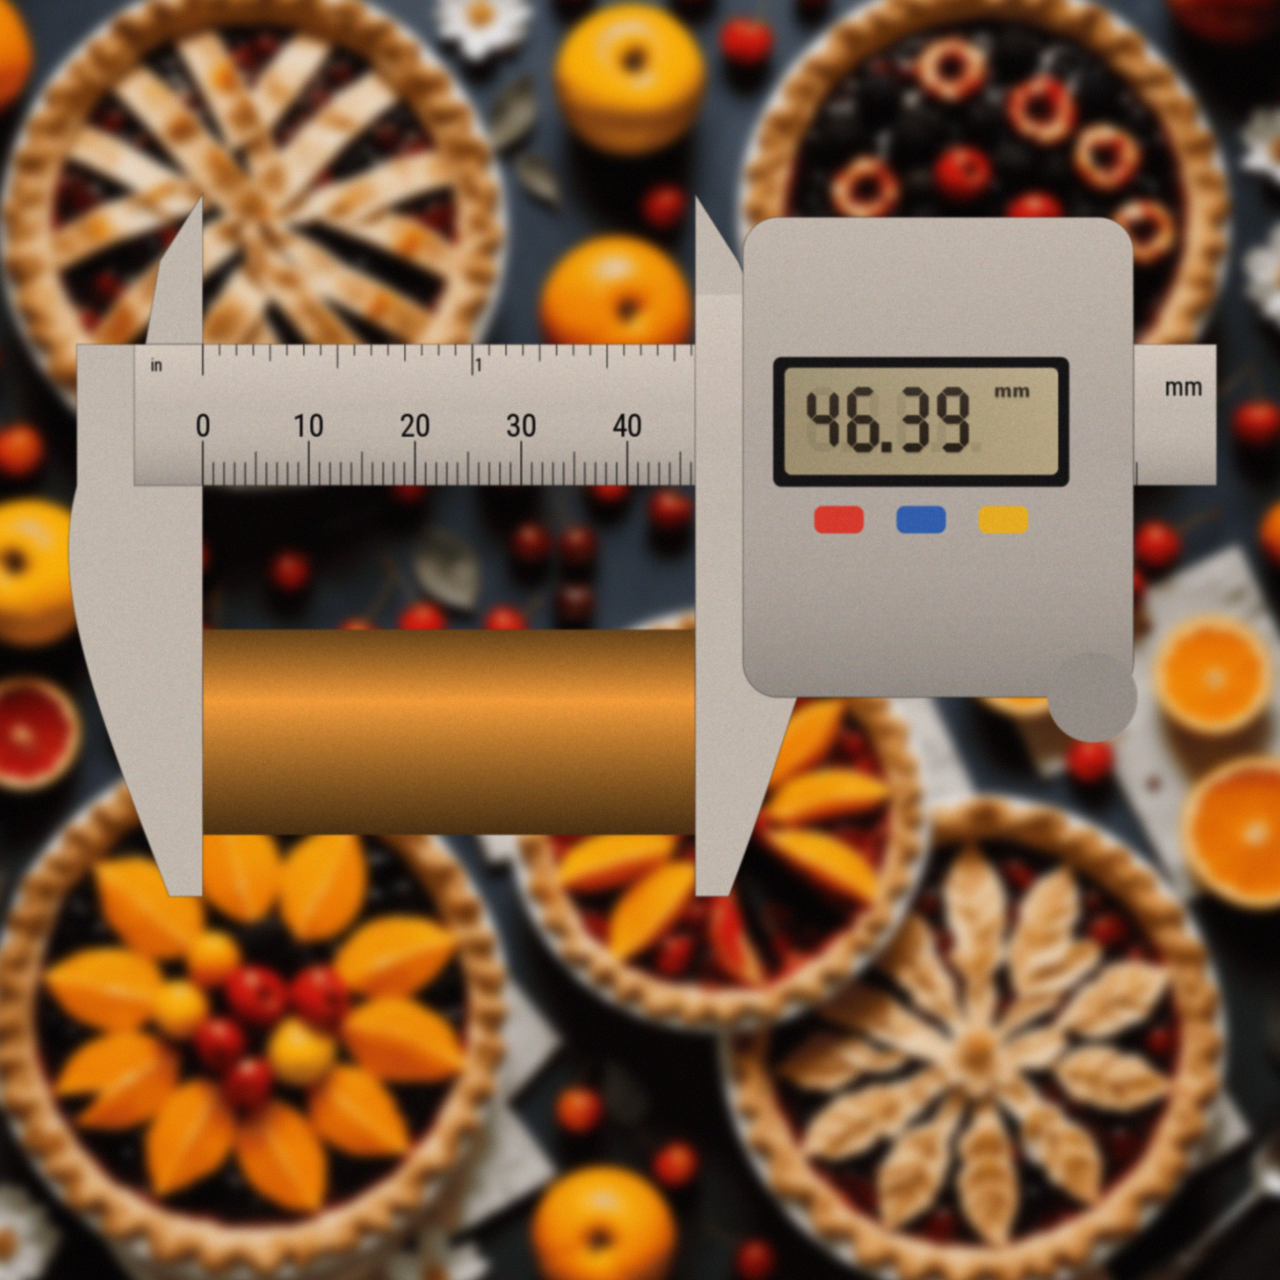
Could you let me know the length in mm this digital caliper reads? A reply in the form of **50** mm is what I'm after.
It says **46.39** mm
